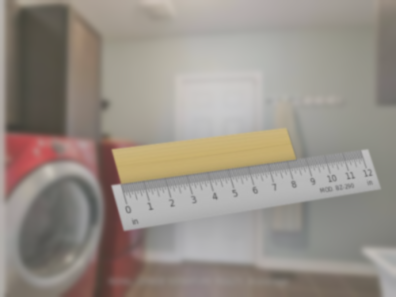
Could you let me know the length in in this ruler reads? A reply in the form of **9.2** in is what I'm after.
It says **8.5** in
